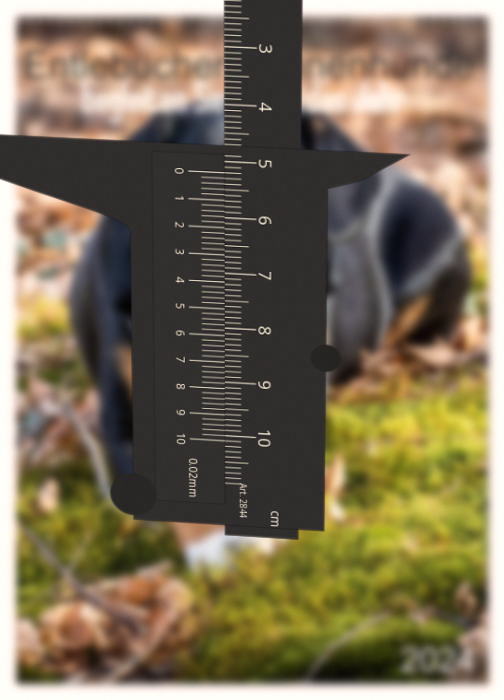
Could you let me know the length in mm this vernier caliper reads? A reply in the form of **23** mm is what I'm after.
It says **52.0** mm
